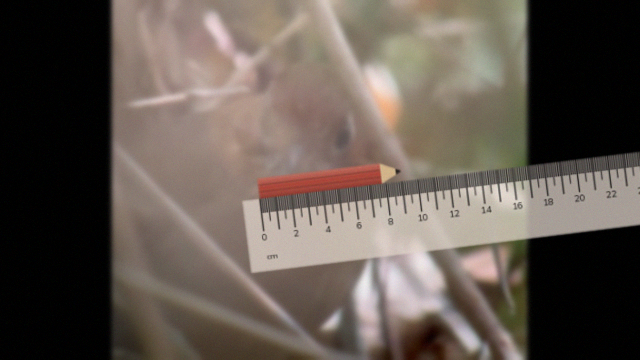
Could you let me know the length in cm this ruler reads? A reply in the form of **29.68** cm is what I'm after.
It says **9** cm
